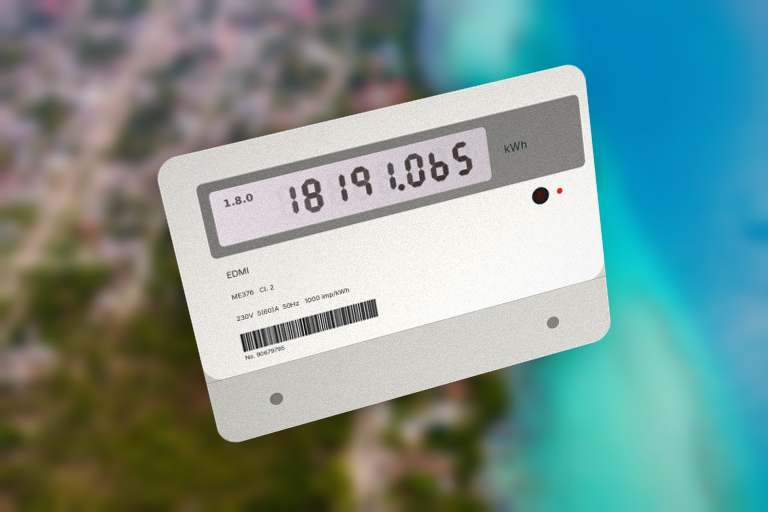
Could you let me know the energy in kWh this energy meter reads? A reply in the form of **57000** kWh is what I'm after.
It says **18191.065** kWh
